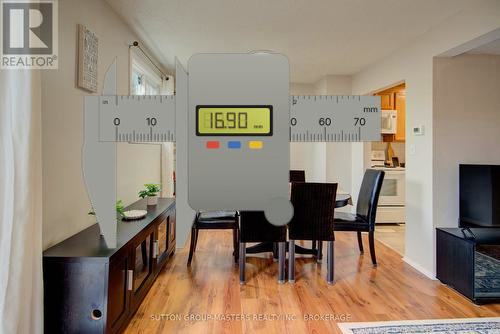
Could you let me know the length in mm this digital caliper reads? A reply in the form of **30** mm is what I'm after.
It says **16.90** mm
